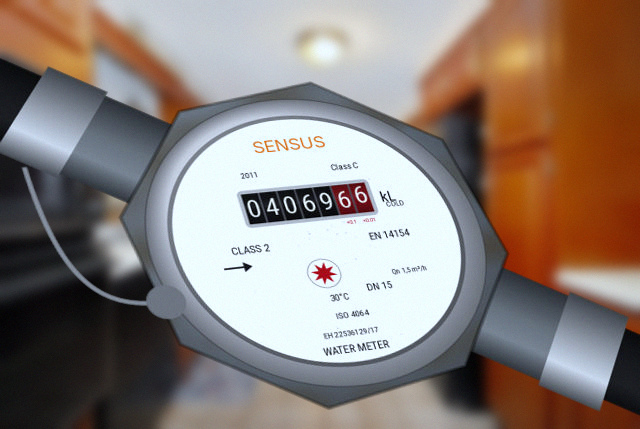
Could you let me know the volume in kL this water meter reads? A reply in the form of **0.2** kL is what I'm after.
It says **4069.66** kL
